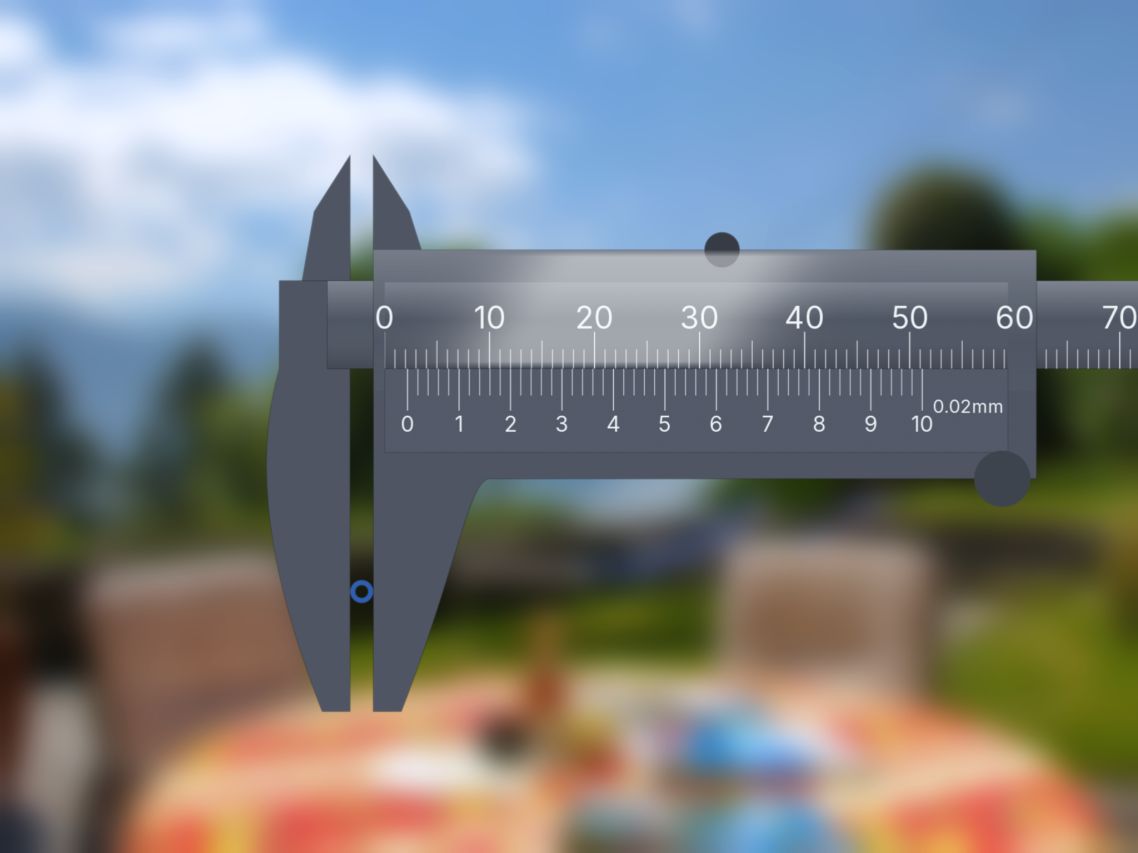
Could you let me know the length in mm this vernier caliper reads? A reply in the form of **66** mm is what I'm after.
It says **2.2** mm
